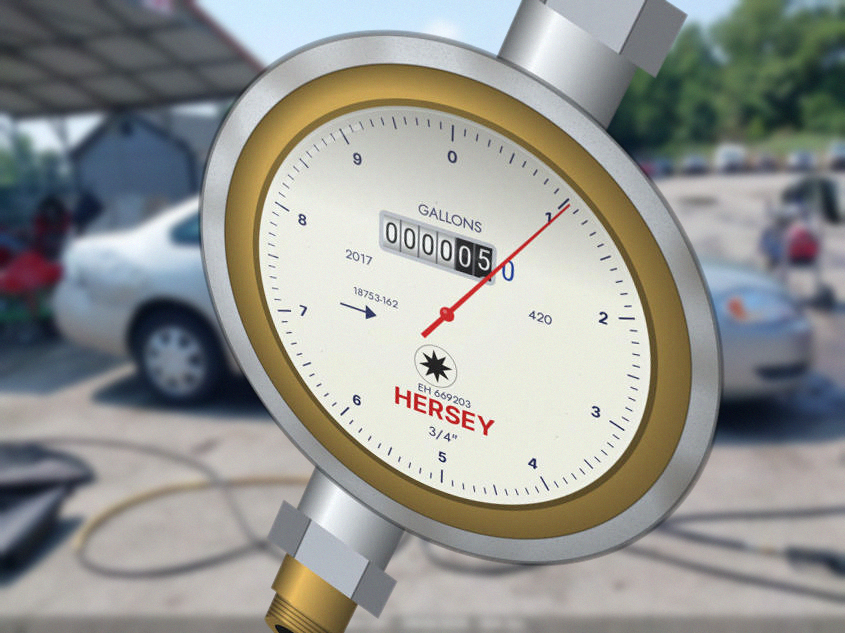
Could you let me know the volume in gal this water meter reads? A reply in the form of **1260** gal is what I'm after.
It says **51.0** gal
